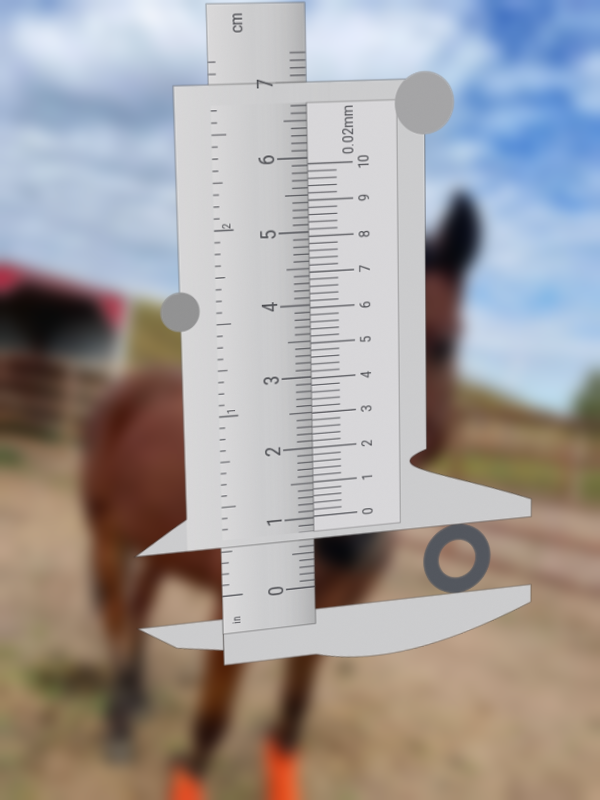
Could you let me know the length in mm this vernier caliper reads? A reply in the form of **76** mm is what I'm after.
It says **10.2** mm
